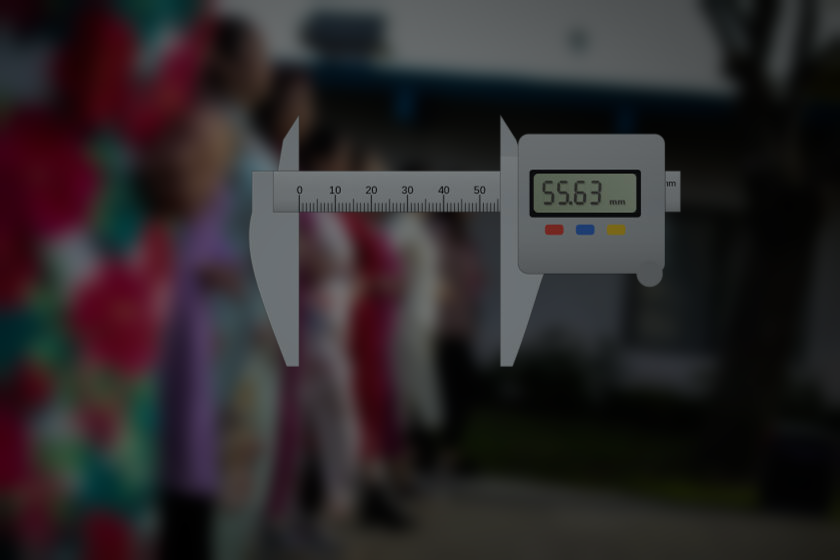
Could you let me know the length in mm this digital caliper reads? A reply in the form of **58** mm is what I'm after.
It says **55.63** mm
